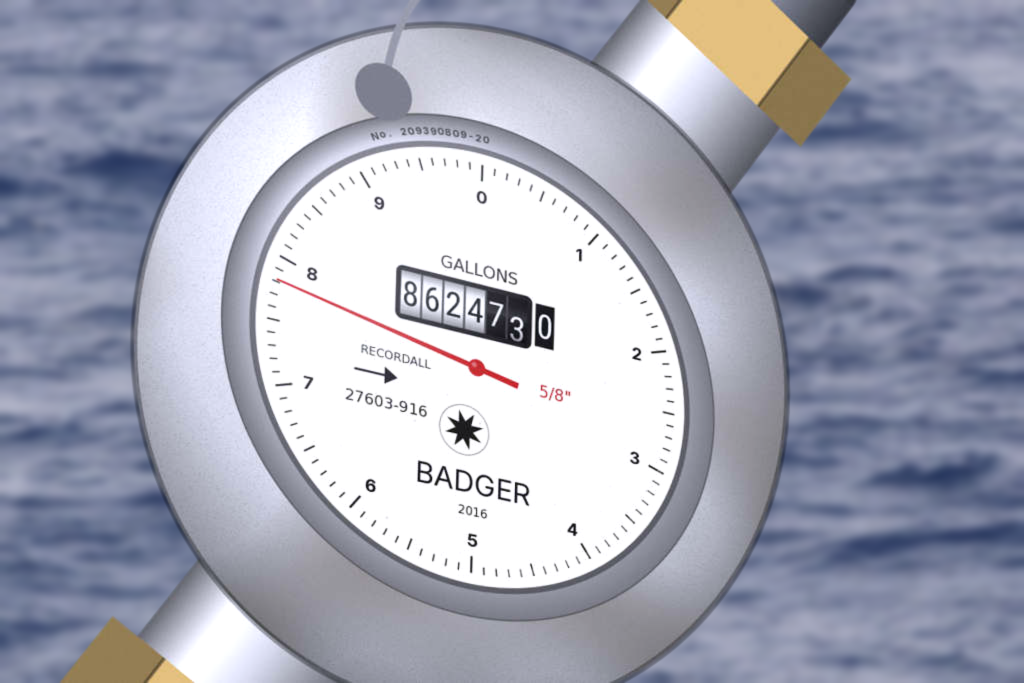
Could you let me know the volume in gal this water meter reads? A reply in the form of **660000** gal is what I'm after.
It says **8624727.8** gal
